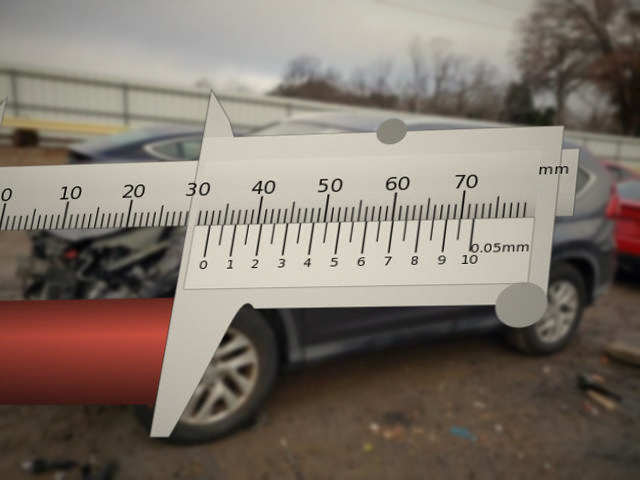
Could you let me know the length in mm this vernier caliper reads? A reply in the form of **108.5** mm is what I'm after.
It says **32.8** mm
